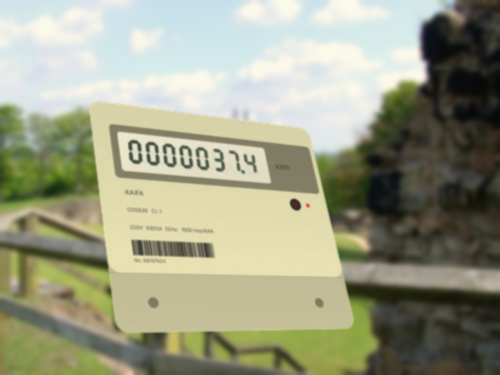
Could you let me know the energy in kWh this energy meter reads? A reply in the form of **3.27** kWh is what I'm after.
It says **37.4** kWh
